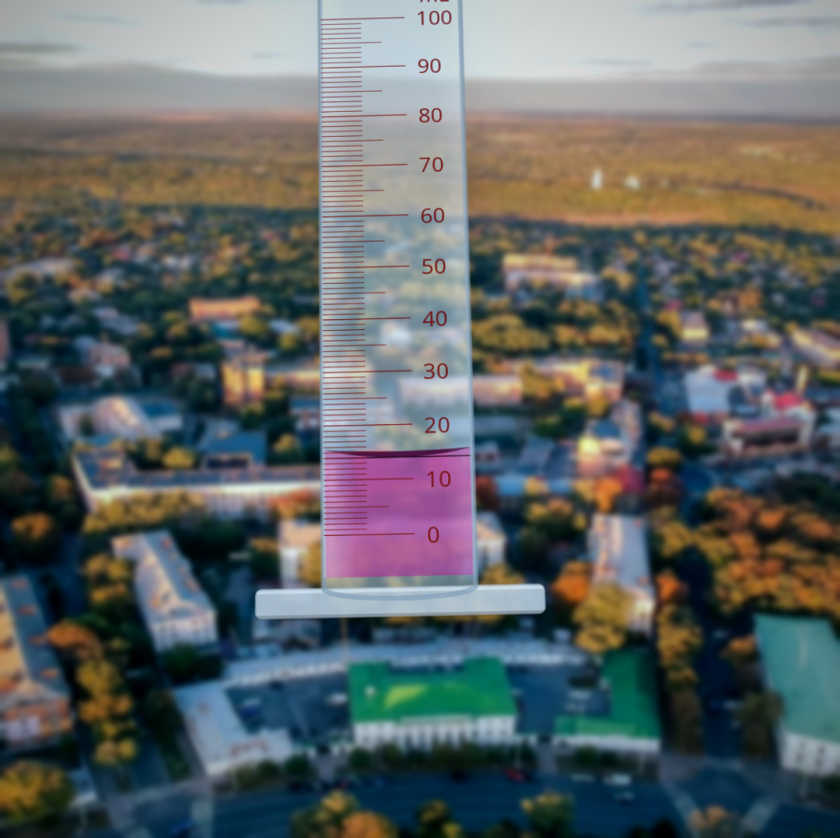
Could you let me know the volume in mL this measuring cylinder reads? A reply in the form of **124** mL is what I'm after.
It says **14** mL
